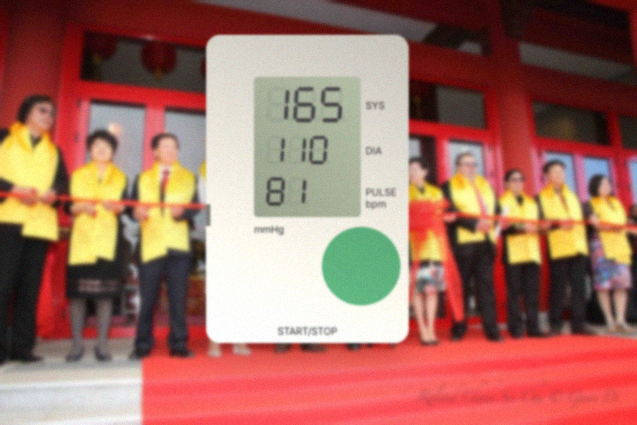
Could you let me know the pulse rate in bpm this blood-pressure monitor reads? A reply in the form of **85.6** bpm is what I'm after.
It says **81** bpm
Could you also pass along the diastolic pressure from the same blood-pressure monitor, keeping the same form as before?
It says **110** mmHg
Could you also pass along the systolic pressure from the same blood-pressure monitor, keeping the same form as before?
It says **165** mmHg
